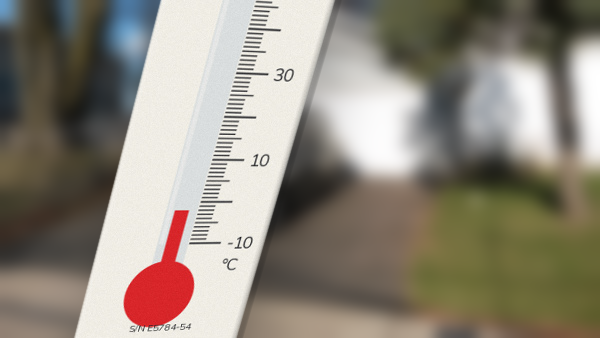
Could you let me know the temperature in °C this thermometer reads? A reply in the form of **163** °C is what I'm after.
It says **-2** °C
